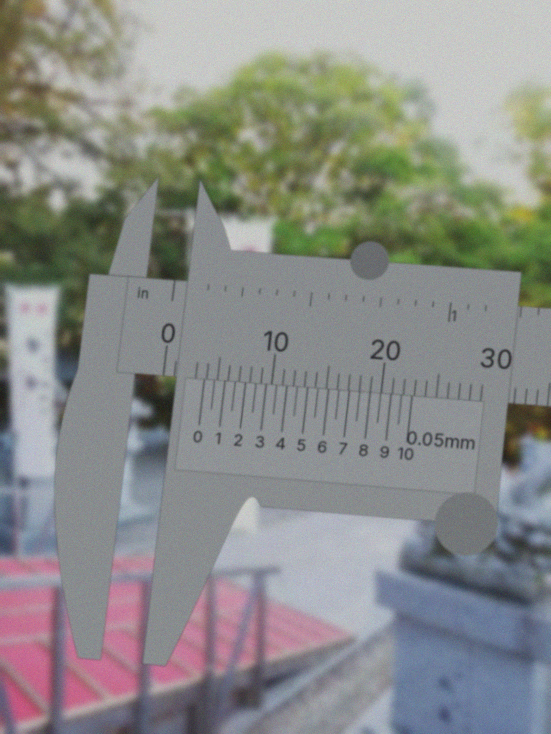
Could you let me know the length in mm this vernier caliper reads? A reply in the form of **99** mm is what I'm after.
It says **3.8** mm
